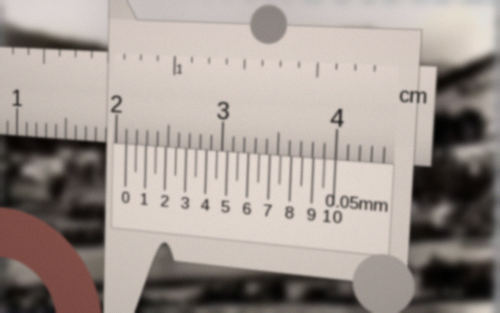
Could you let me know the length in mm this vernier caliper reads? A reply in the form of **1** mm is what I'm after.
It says **21.0** mm
